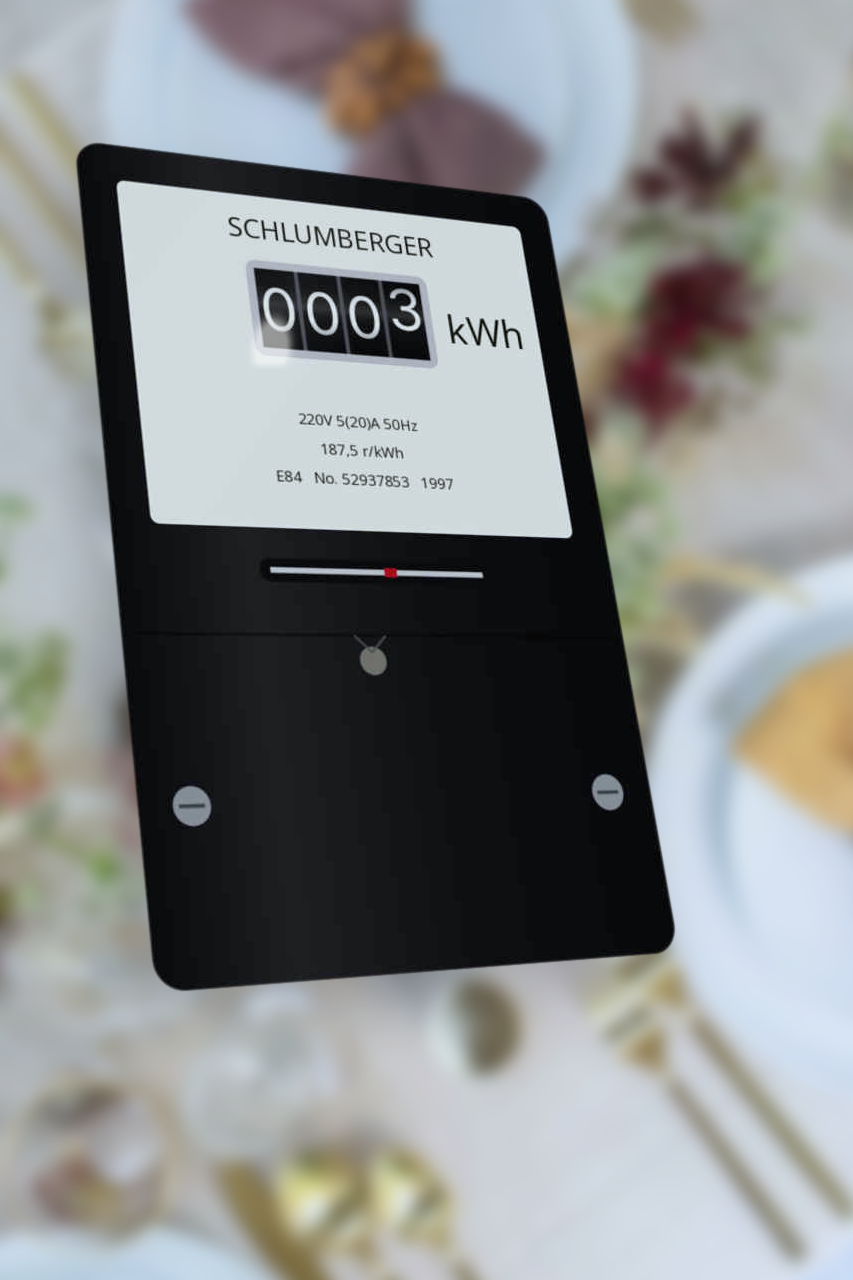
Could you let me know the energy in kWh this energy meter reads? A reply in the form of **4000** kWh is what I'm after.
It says **3** kWh
